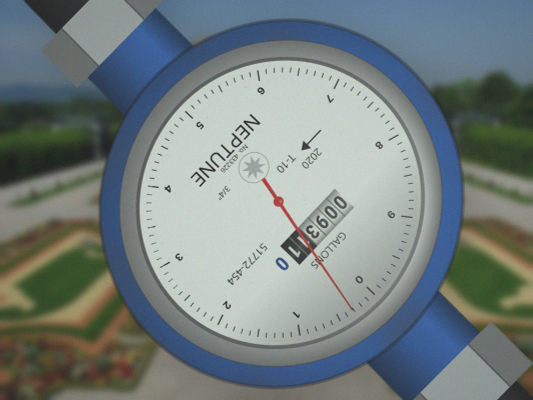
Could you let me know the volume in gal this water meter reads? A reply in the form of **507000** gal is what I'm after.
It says **93110.3** gal
